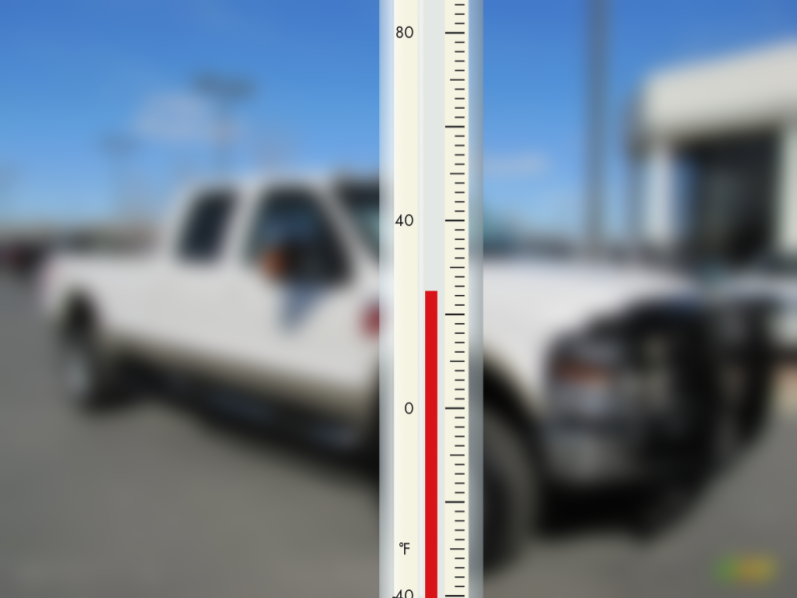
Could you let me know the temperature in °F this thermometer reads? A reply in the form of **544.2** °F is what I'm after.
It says **25** °F
